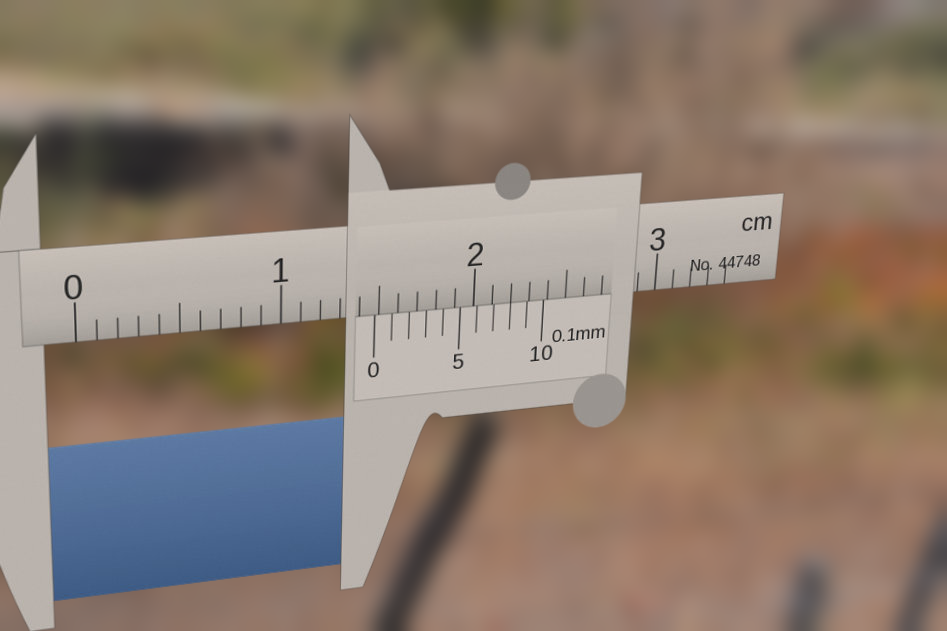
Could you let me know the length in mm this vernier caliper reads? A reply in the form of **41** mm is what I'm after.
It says **14.8** mm
